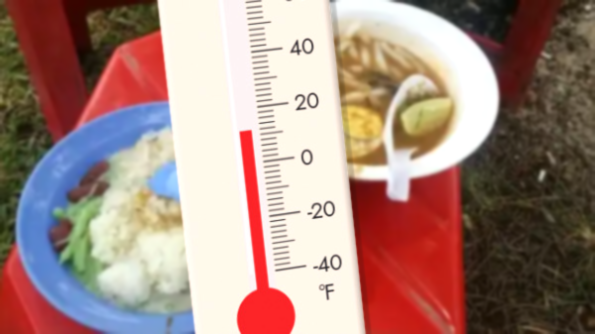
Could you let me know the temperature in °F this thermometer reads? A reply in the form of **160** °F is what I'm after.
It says **12** °F
